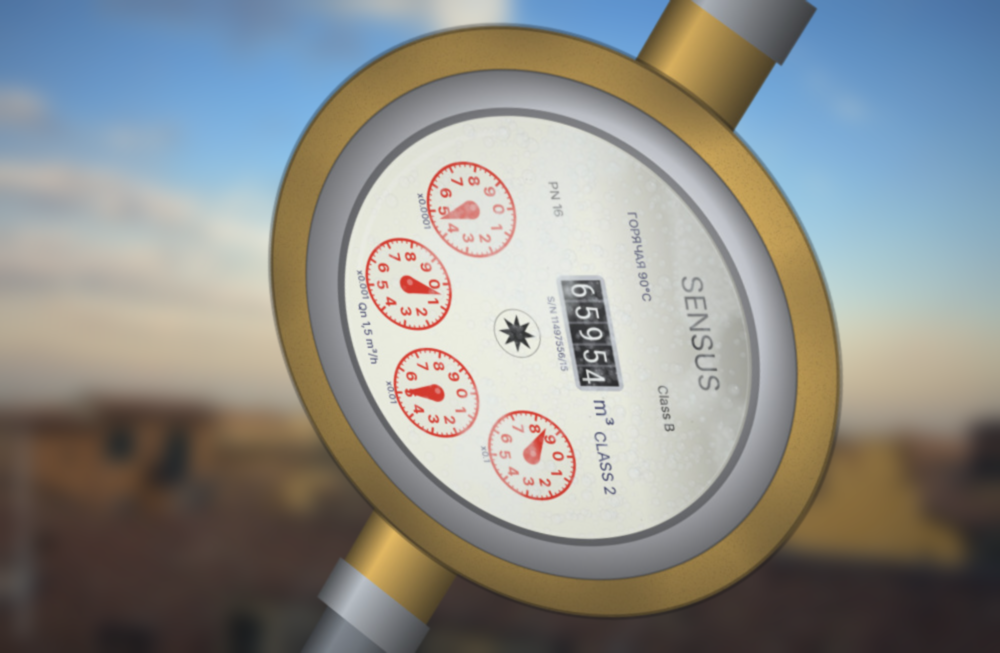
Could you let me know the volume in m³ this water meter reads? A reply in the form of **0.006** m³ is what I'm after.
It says **65953.8504** m³
